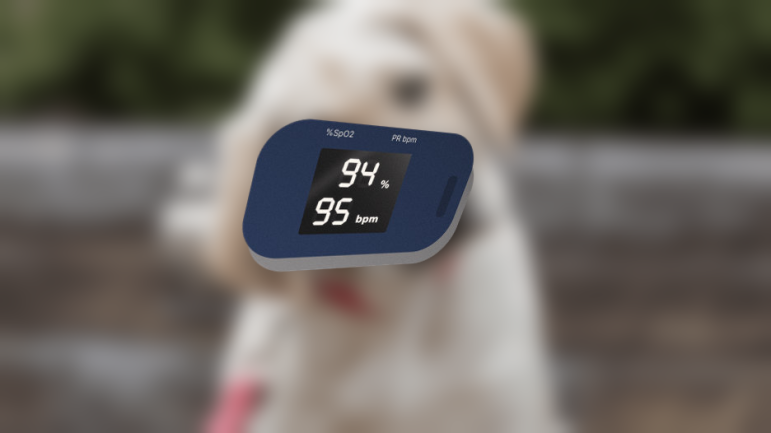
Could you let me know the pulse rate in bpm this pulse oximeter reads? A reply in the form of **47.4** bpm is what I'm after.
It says **95** bpm
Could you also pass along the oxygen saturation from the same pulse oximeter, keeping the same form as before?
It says **94** %
